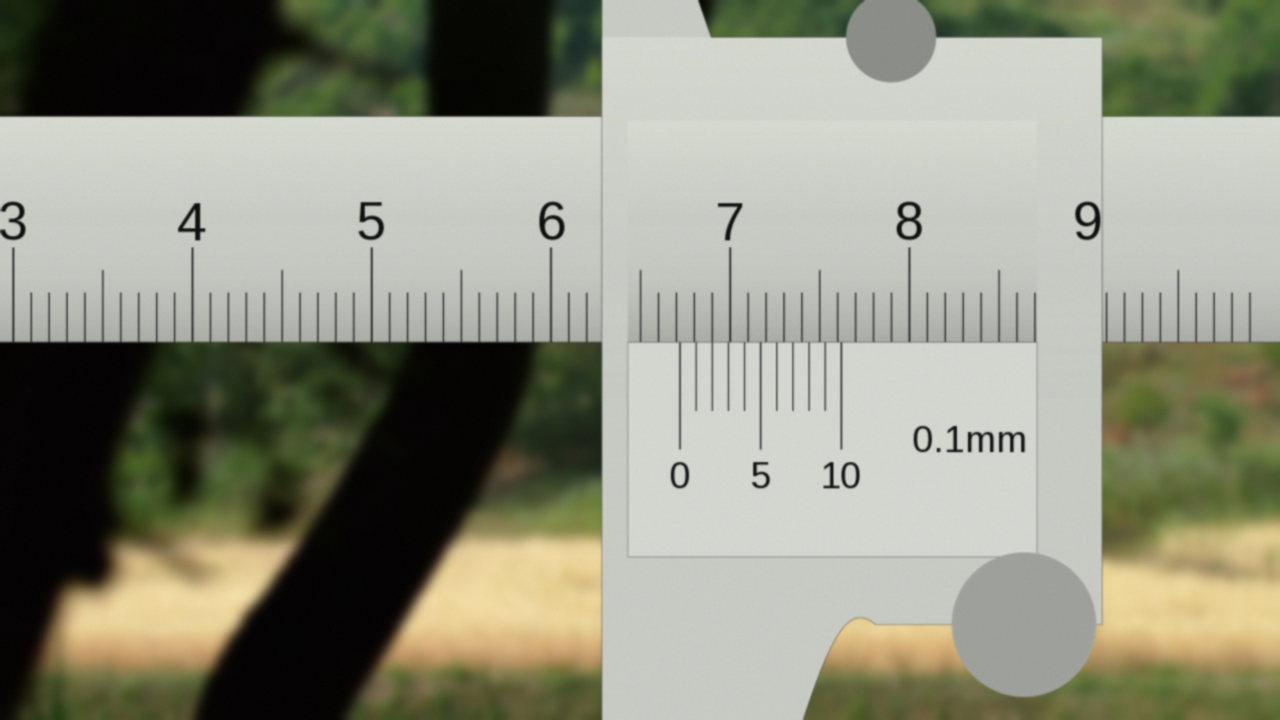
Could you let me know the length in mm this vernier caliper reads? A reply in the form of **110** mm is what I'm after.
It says **67.2** mm
